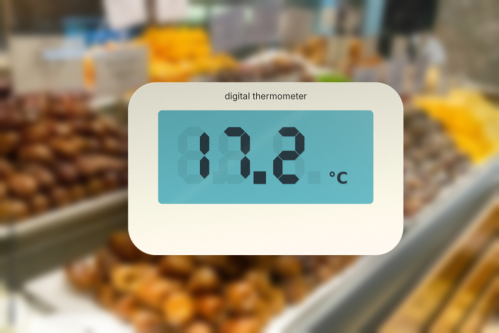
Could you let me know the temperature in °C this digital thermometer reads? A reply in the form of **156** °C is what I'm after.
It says **17.2** °C
